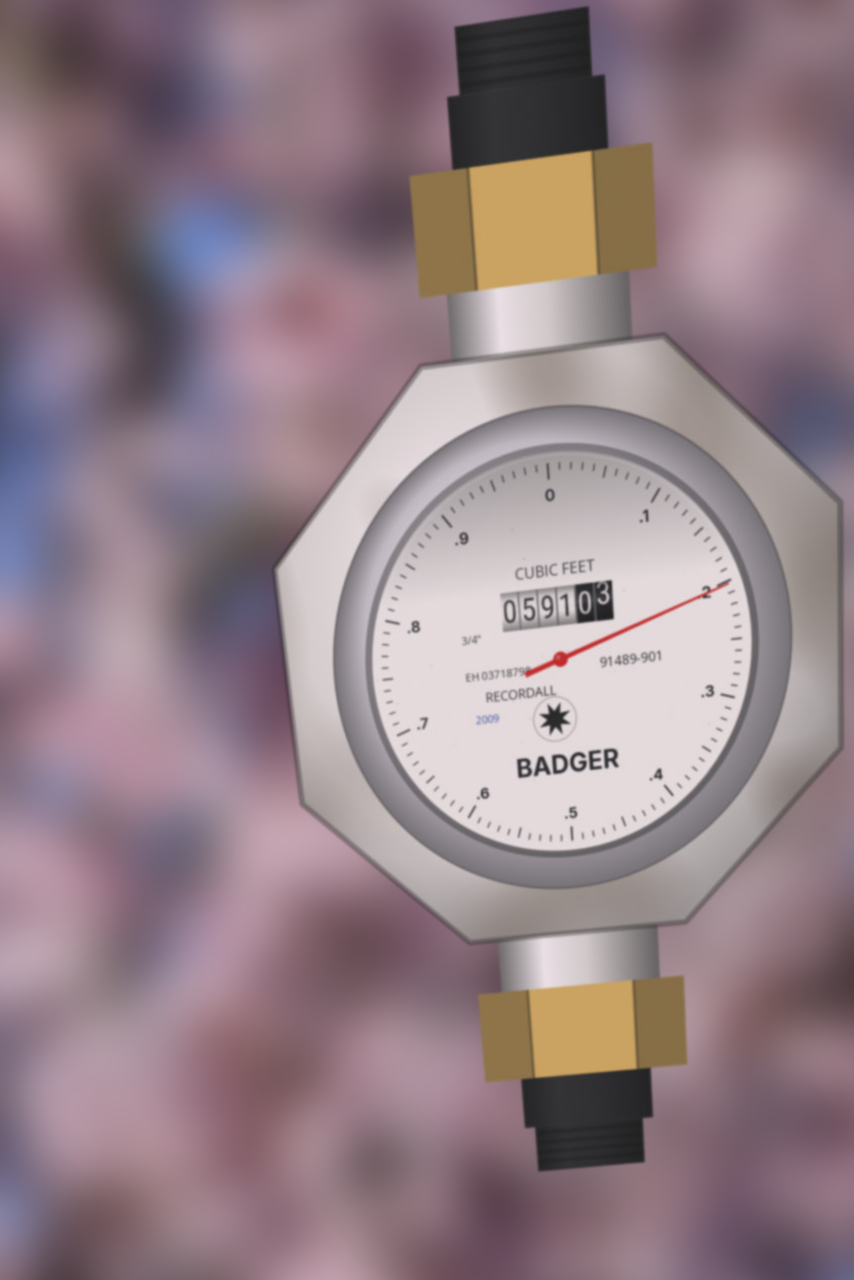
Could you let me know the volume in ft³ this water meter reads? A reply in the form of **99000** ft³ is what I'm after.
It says **59103.20** ft³
